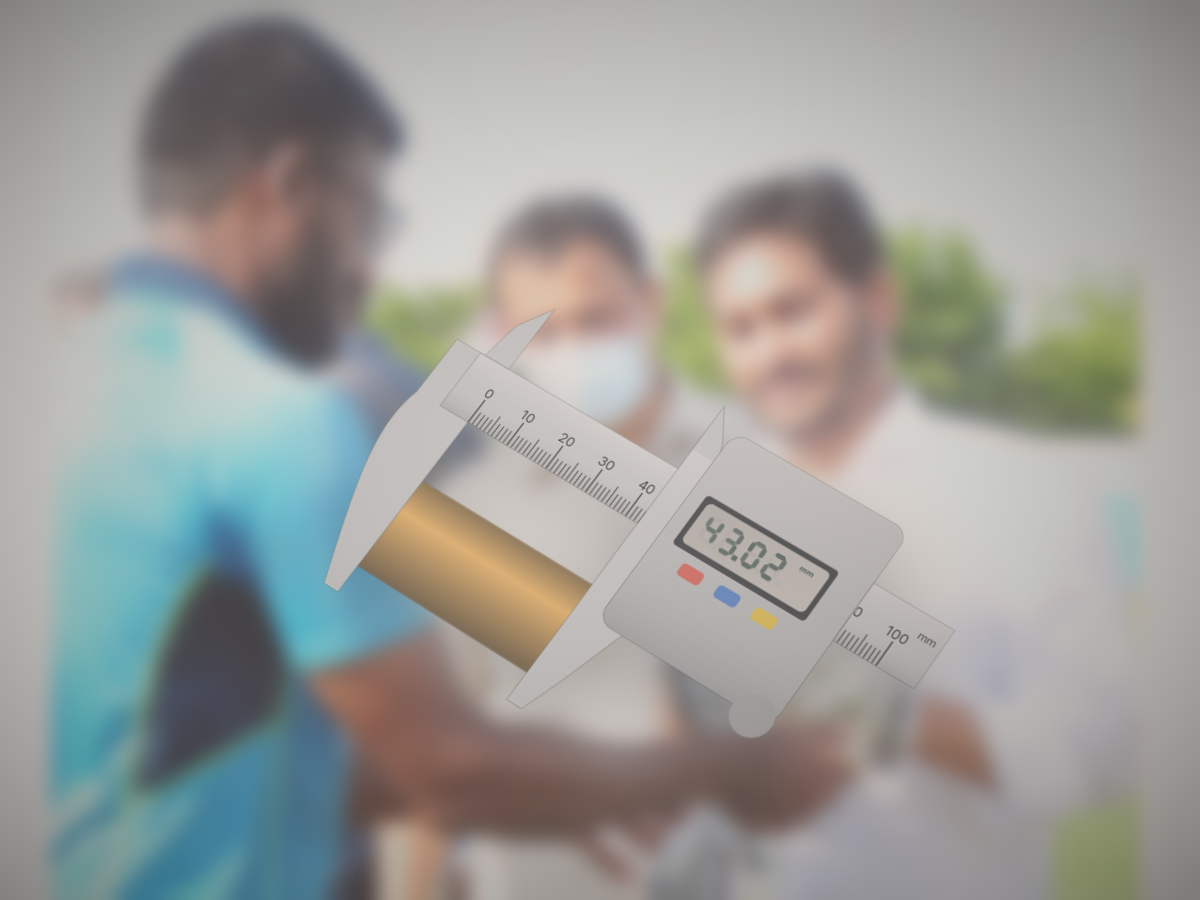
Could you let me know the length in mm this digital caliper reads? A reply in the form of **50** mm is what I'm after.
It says **43.02** mm
